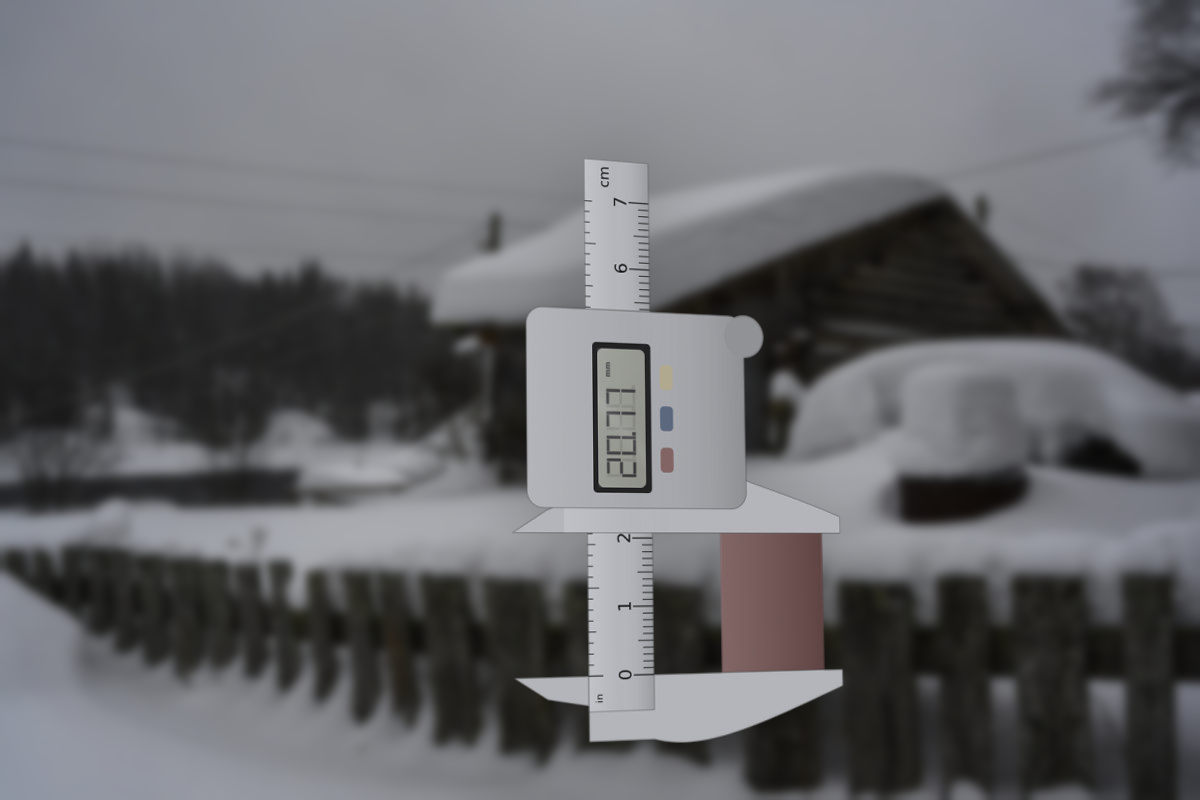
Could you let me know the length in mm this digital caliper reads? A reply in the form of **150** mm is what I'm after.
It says **20.77** mm
